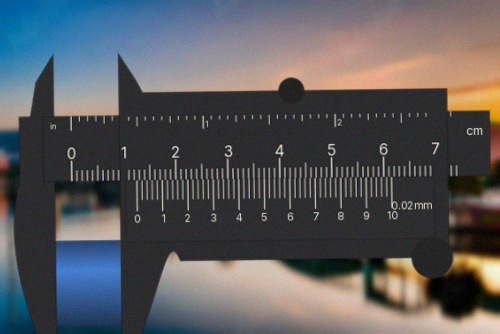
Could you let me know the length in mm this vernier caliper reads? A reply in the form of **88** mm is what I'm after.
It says **12.5** mm
